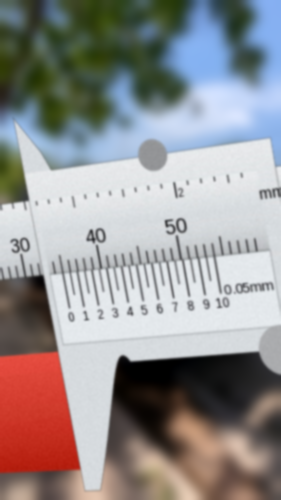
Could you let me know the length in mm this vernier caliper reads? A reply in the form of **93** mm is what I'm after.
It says **35.0** mm
